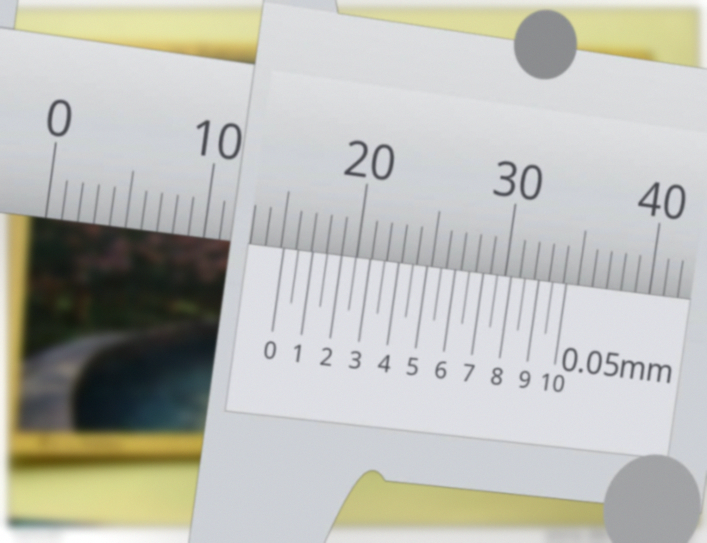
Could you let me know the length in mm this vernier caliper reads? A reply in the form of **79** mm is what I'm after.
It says **15.2** mm
